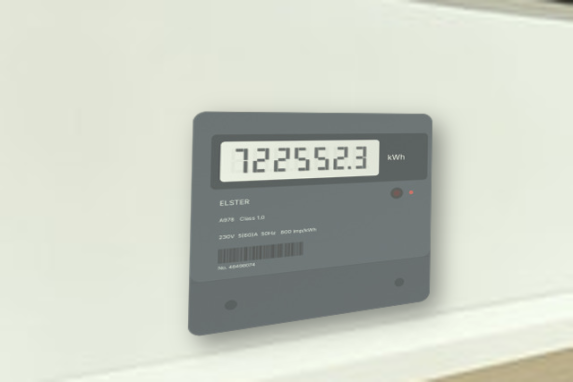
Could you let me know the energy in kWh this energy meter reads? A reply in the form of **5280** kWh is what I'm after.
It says **722552.3** kWh
